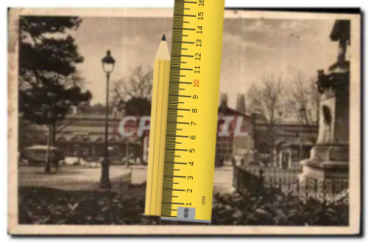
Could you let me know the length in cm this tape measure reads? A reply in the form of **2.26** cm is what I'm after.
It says **13.5** cm
